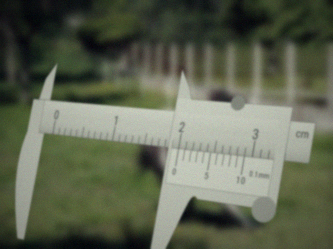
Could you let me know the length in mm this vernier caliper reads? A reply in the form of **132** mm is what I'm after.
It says **20.0** mm
